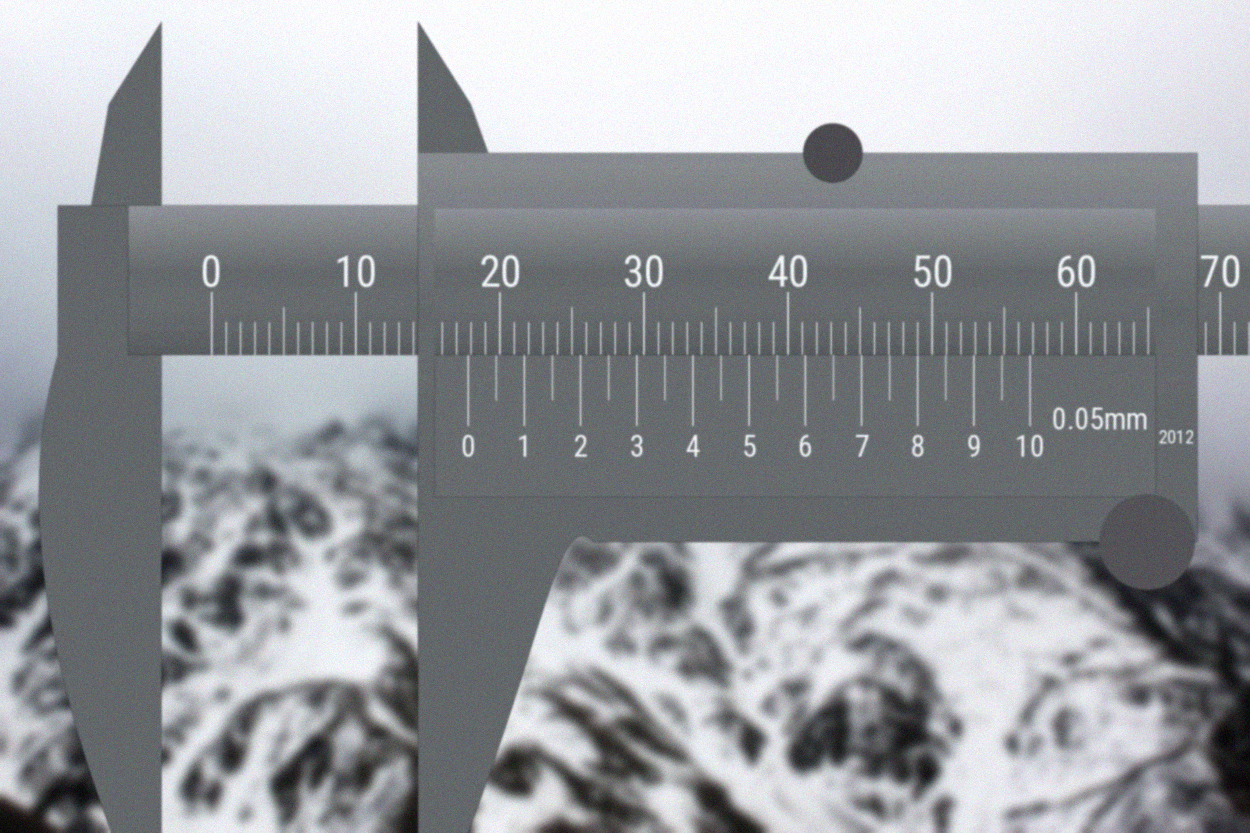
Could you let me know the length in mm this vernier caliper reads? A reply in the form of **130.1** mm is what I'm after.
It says **17.8** mm
